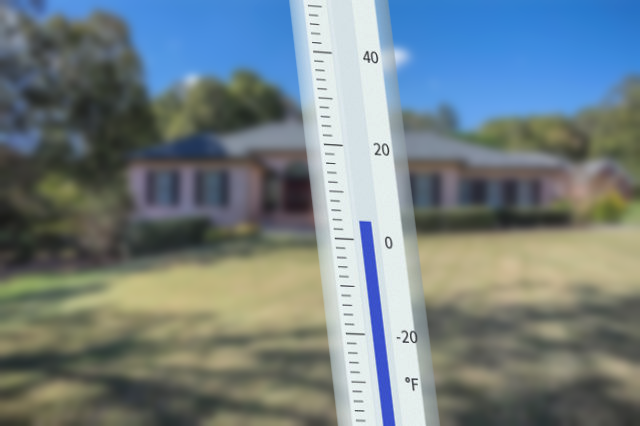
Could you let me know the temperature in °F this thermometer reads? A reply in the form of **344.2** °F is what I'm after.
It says **4** °F
